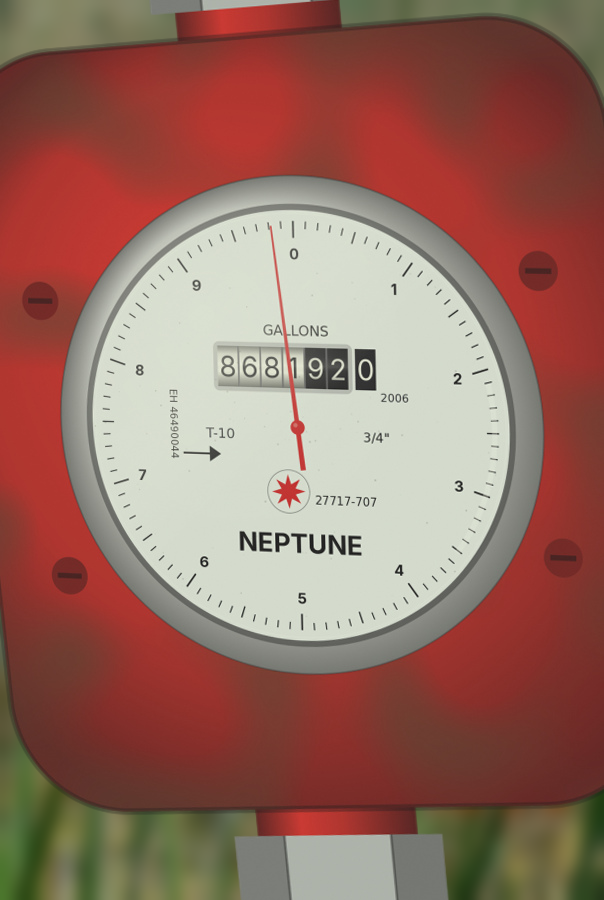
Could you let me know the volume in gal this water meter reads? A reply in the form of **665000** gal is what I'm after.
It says **8681919.8** gal
